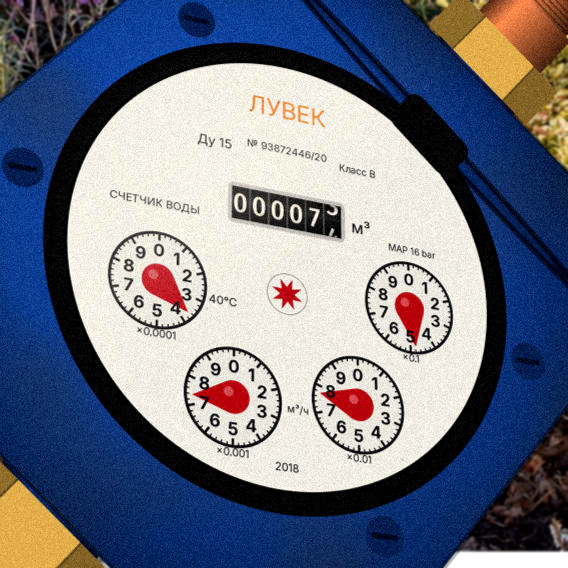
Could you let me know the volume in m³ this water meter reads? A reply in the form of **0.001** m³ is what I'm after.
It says **73.4773** m³
